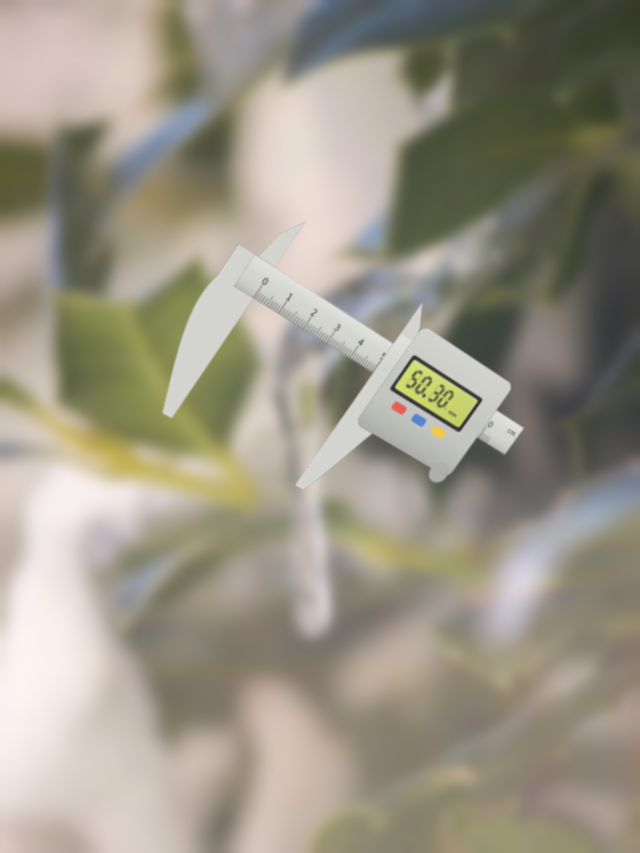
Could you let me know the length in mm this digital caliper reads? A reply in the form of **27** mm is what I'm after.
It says **50.30** mm
